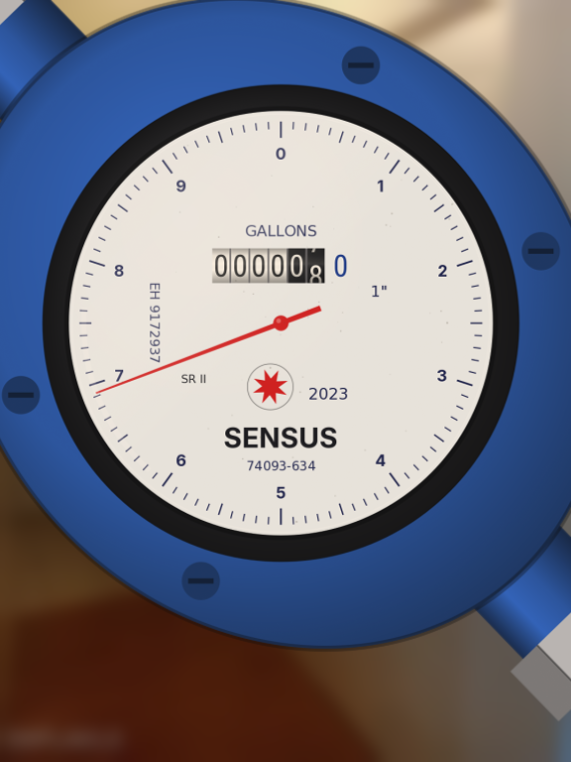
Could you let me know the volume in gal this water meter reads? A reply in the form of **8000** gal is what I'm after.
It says **76.9** gal
